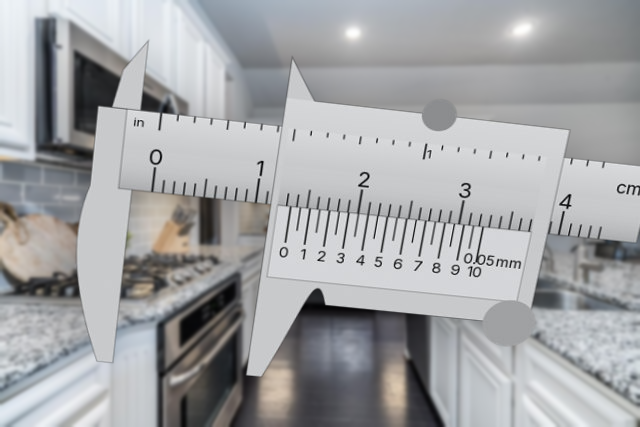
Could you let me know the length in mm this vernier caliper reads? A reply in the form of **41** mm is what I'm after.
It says **13.4** mm
